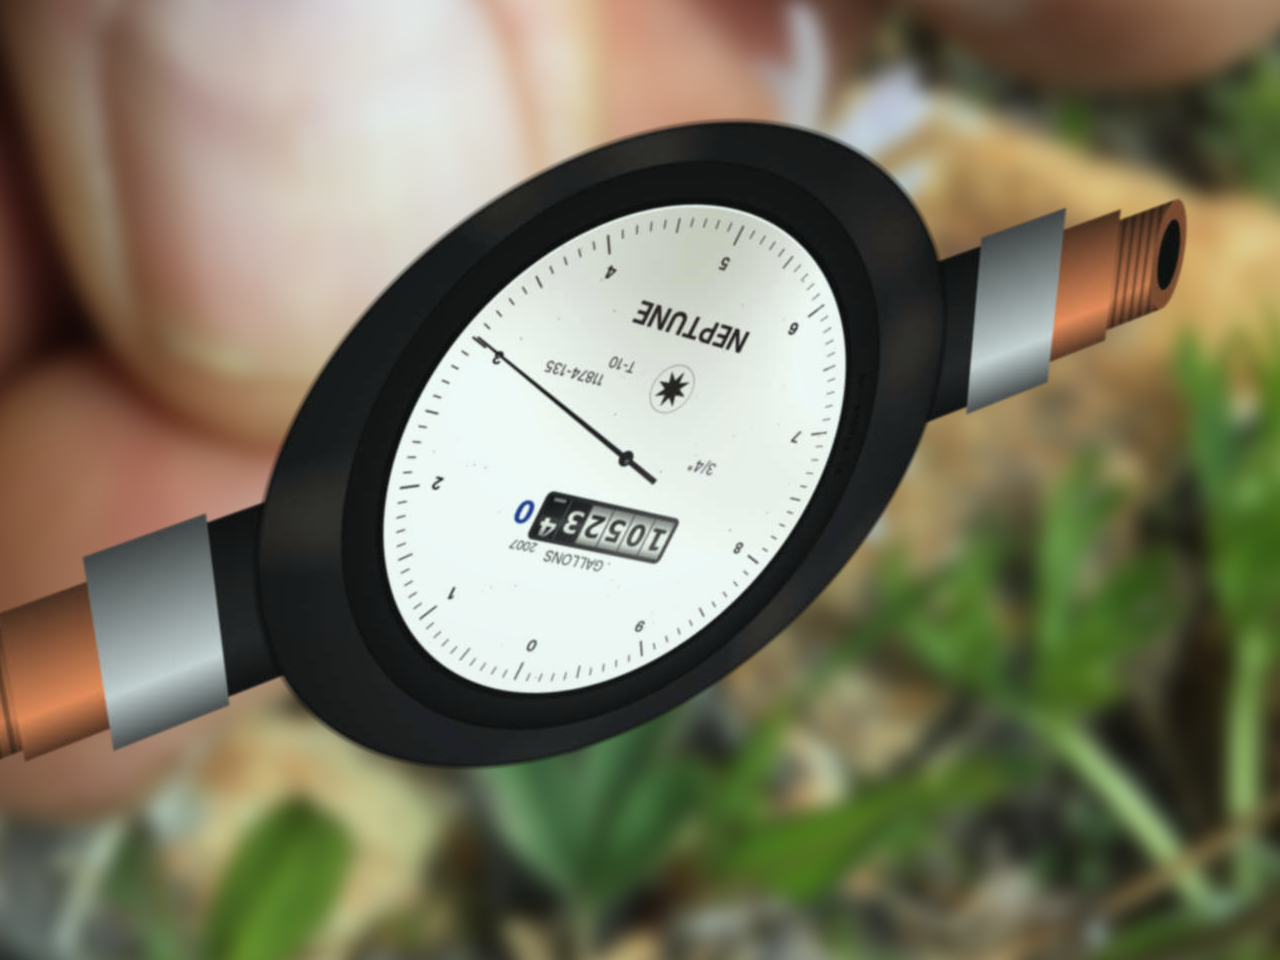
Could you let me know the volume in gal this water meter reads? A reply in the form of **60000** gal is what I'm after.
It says **1052343.0** gal
